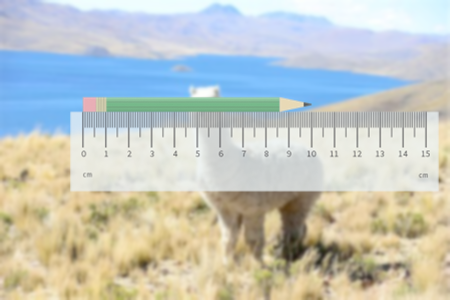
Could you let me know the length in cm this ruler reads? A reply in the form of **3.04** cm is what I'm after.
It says **10** cm
